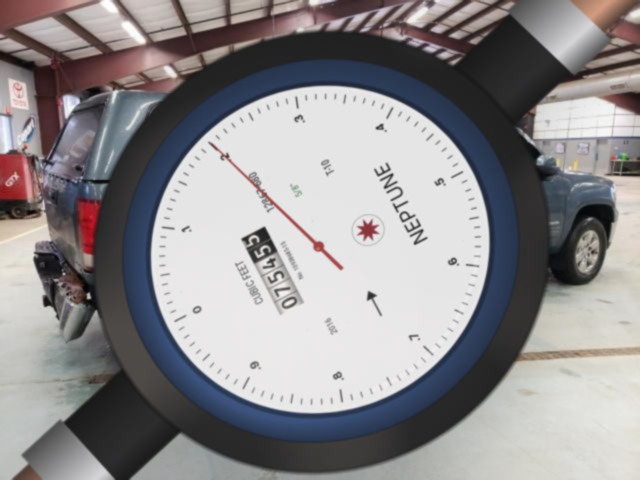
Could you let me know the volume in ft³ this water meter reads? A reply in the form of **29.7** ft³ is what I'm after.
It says **75455.20** ft³
